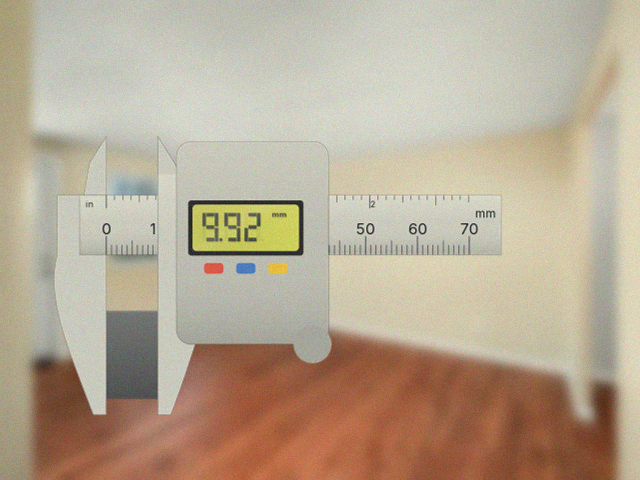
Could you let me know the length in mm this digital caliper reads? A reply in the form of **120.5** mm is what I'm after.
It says **9.92** mm
